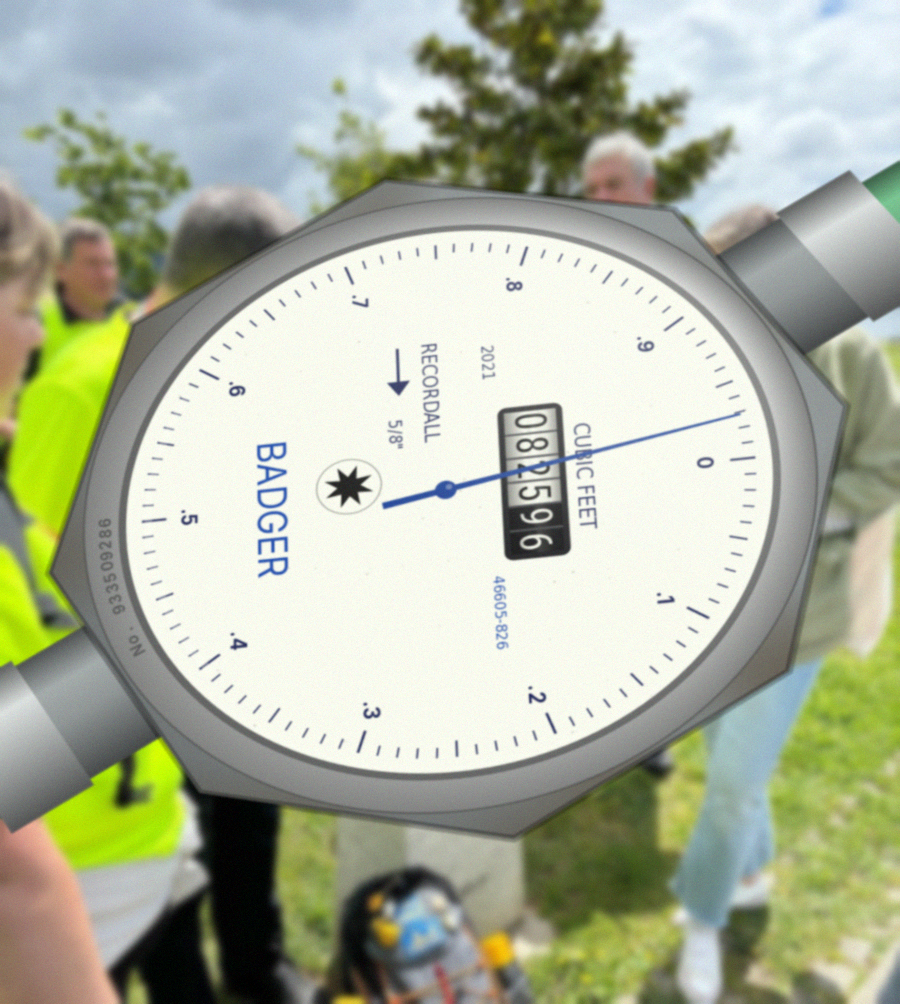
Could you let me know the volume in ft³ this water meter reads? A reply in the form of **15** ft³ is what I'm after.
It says **82595.97** ft³
